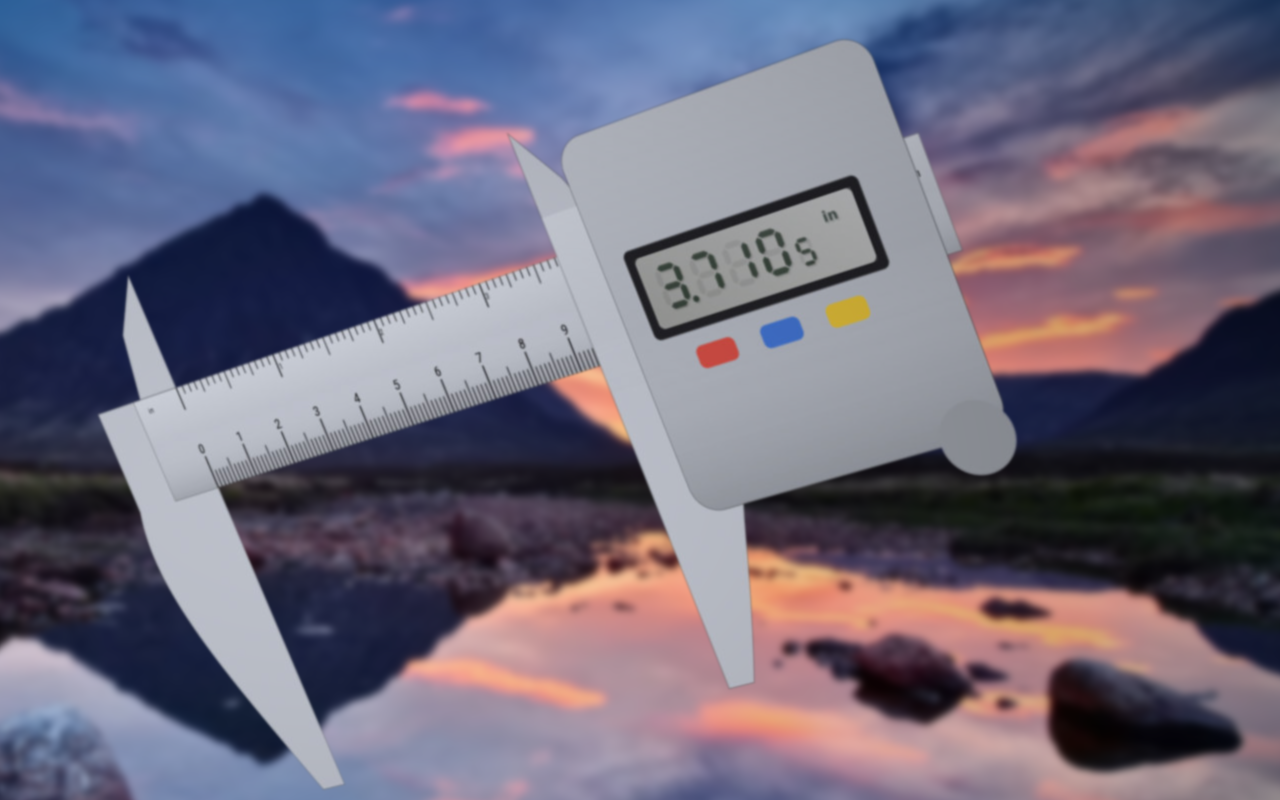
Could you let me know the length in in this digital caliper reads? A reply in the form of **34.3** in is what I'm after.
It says **3.7105** in
